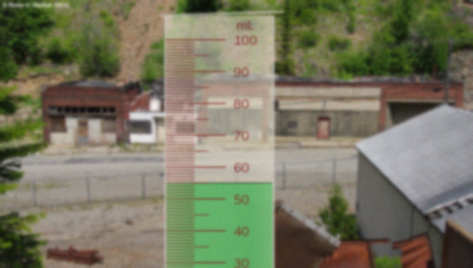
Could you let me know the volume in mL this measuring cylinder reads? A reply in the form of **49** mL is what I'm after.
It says **55** mL
